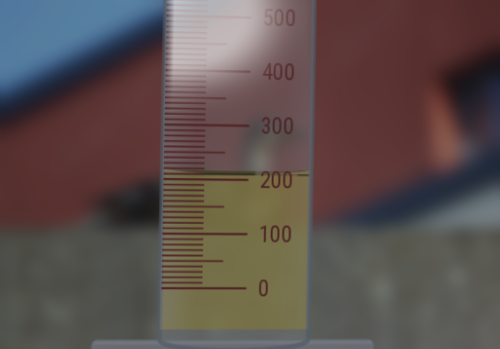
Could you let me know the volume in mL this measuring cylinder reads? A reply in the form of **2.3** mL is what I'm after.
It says **210** mL
